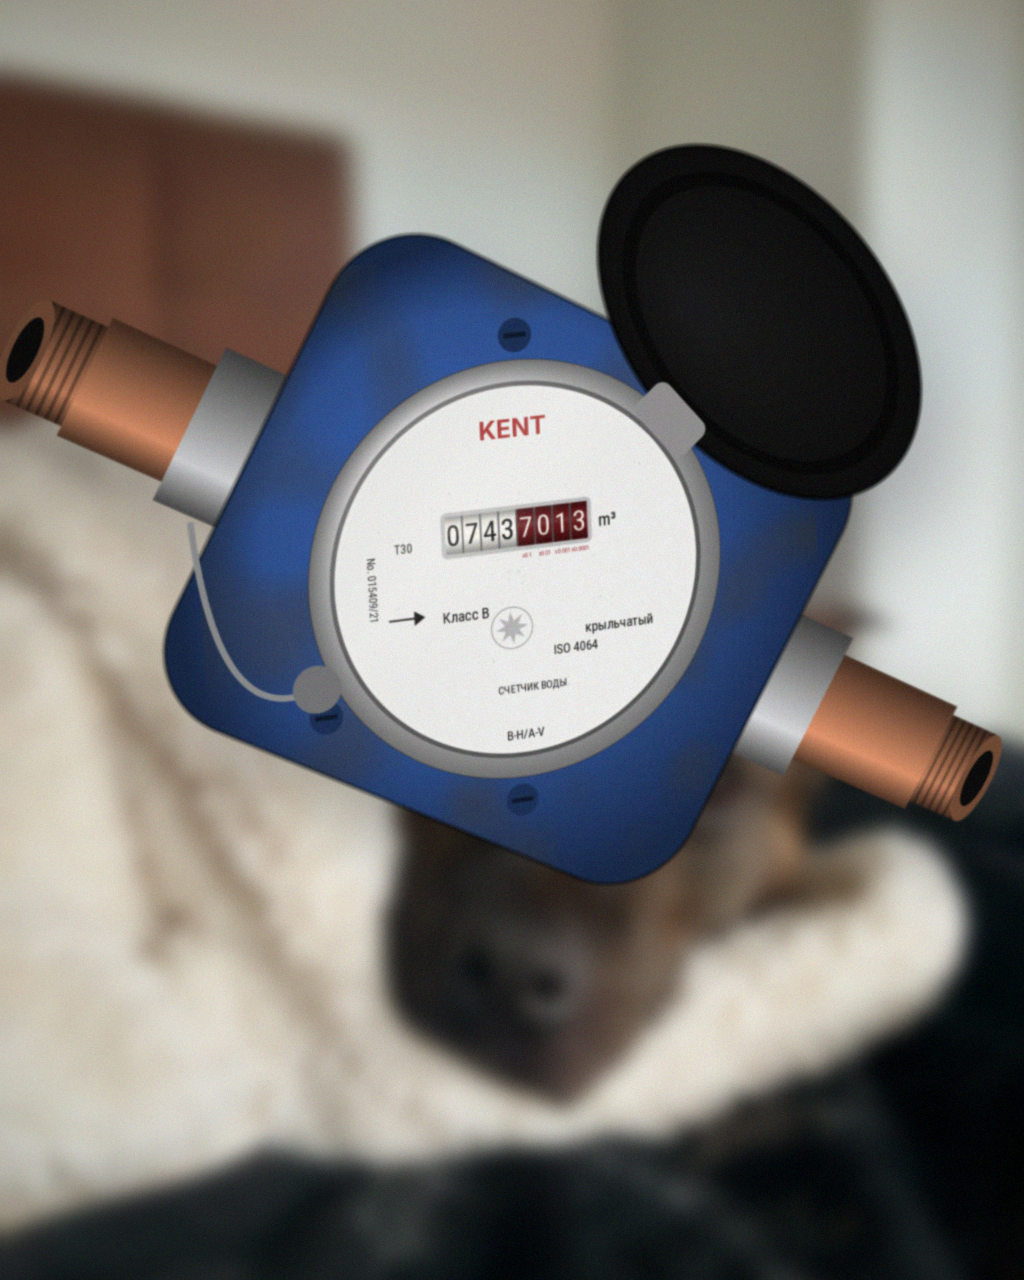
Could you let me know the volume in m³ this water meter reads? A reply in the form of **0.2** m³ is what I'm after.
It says **743.7013** m³
